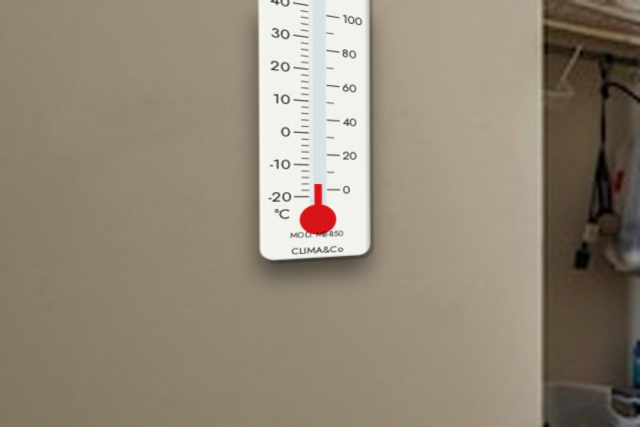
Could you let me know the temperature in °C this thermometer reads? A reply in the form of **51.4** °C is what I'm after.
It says **-16** °C
